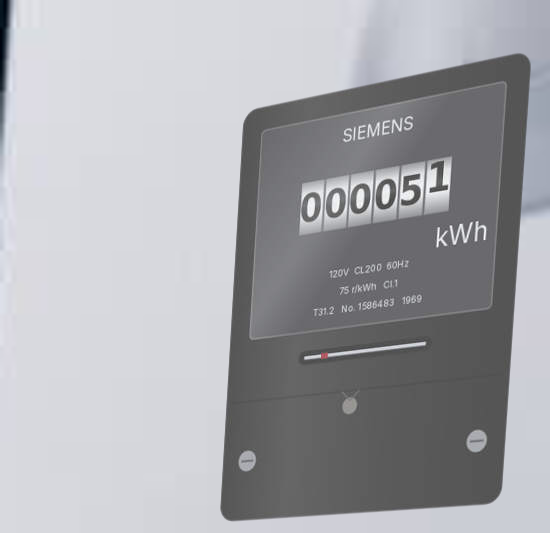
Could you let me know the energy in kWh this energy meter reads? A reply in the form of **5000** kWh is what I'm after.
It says **51** kWh
